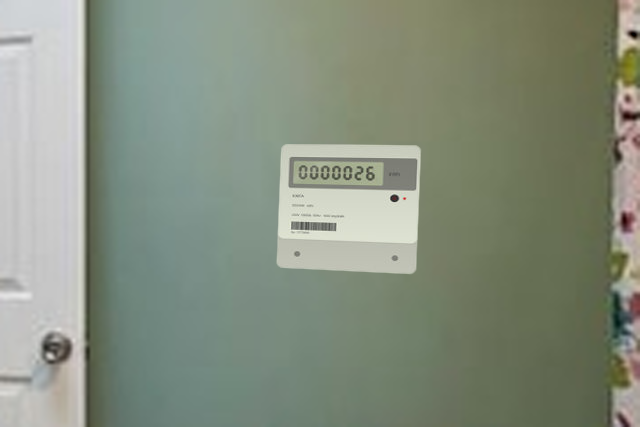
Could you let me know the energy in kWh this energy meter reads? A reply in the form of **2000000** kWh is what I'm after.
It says **26** kWh
